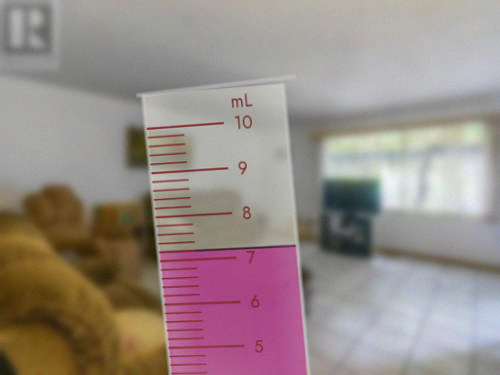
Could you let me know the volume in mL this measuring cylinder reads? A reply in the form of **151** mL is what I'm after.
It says **7.2** mL
